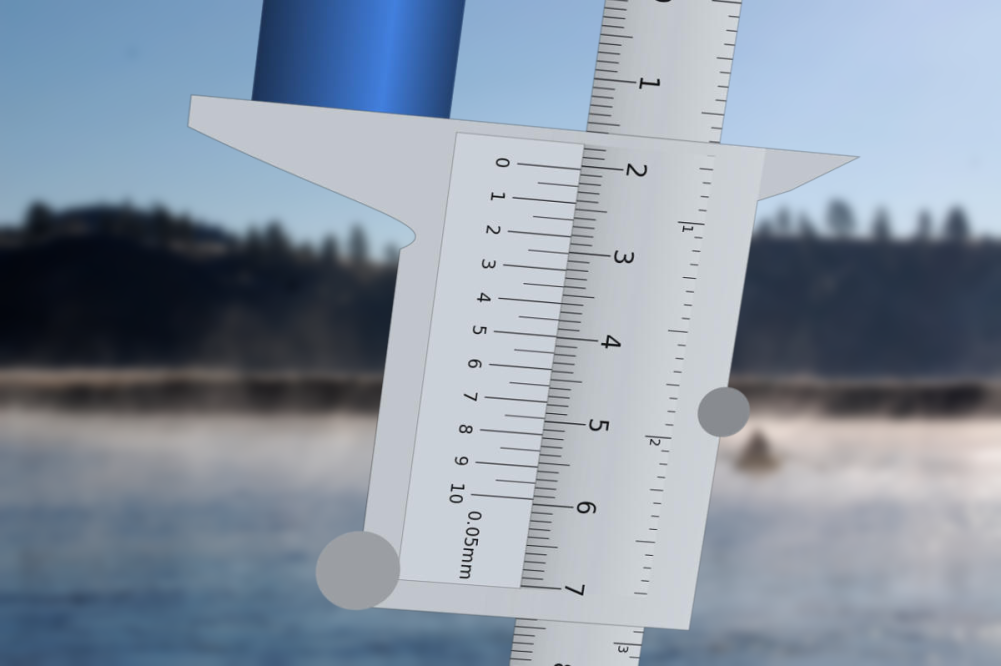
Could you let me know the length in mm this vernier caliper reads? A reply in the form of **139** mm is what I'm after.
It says **20.4** mm
